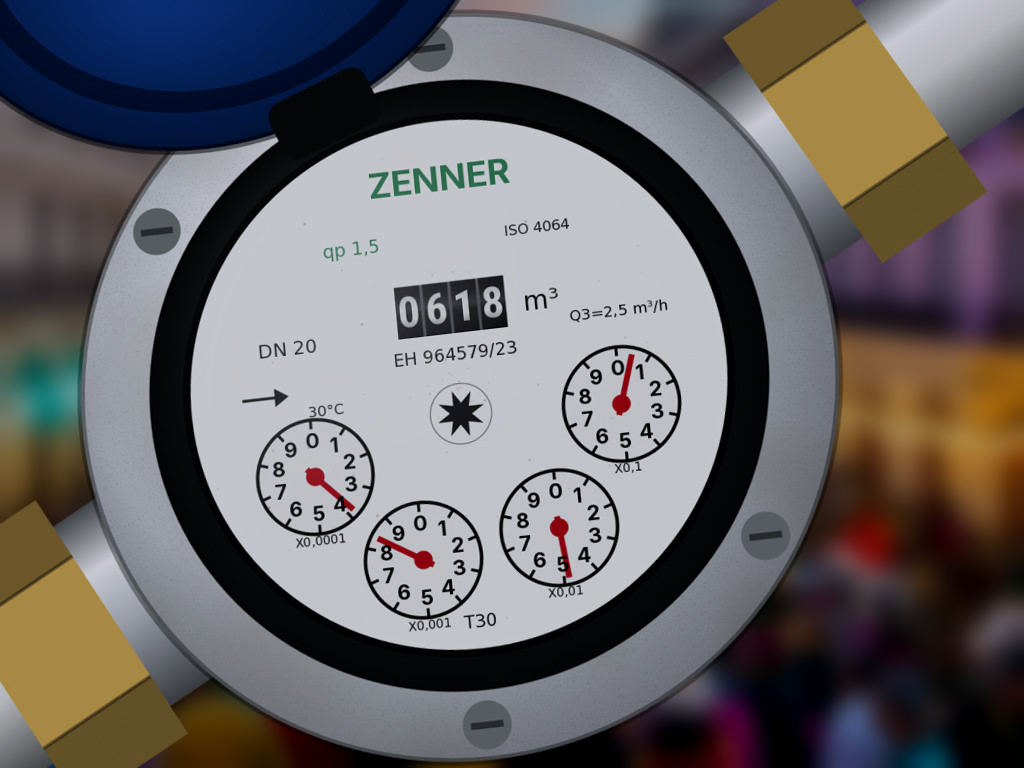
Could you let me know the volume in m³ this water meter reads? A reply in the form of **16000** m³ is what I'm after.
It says **618.0483** m³
